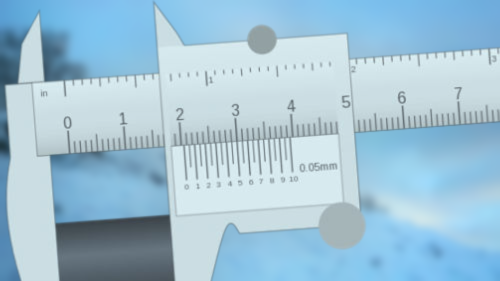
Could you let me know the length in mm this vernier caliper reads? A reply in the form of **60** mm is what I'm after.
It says **20.5** mm
